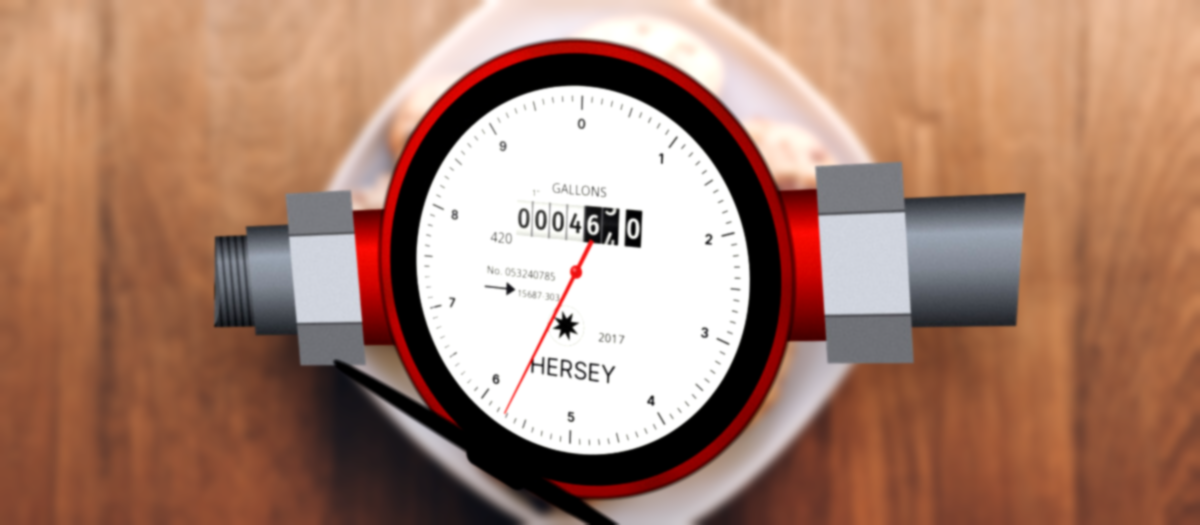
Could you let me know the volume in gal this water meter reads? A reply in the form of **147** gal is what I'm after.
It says **4635.7** gal
